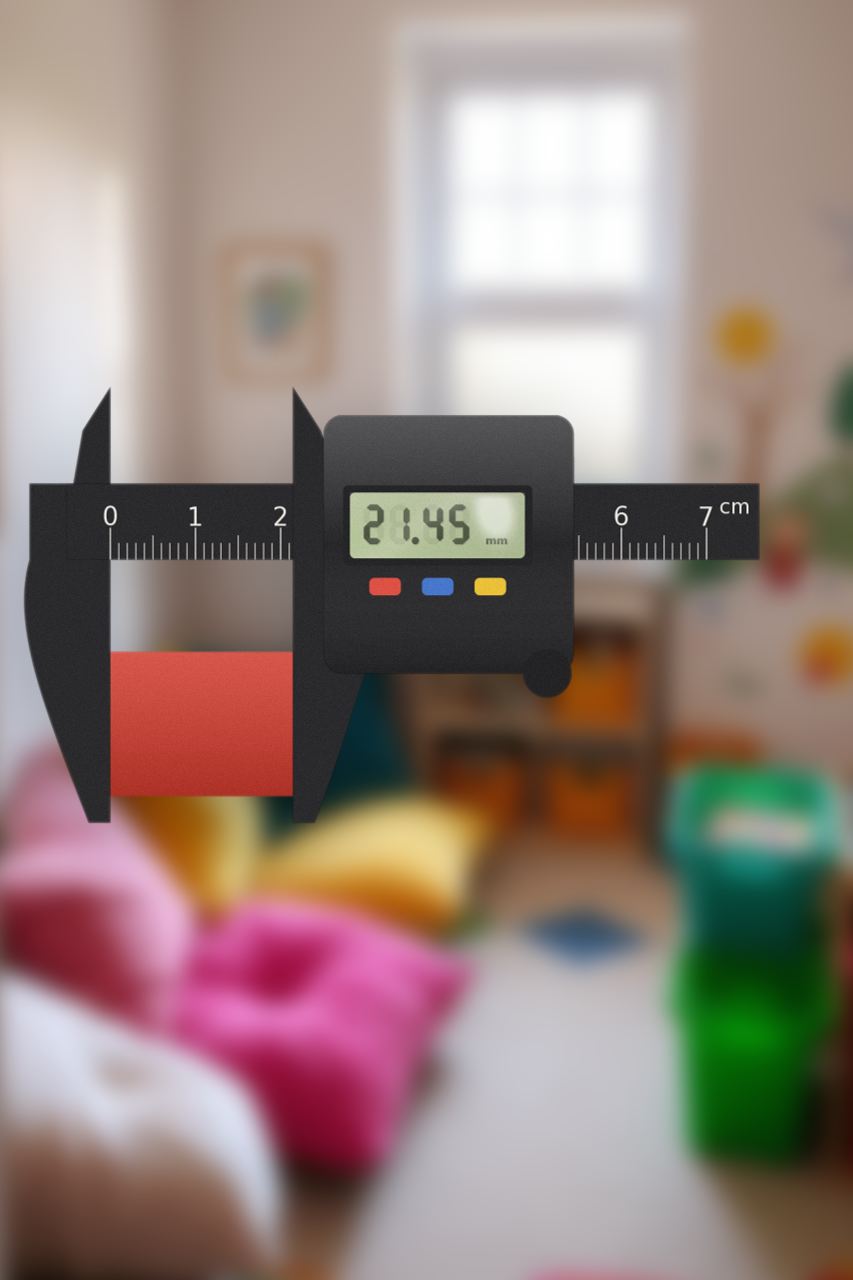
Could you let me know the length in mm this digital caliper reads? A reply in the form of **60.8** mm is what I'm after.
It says **21.45** mm
